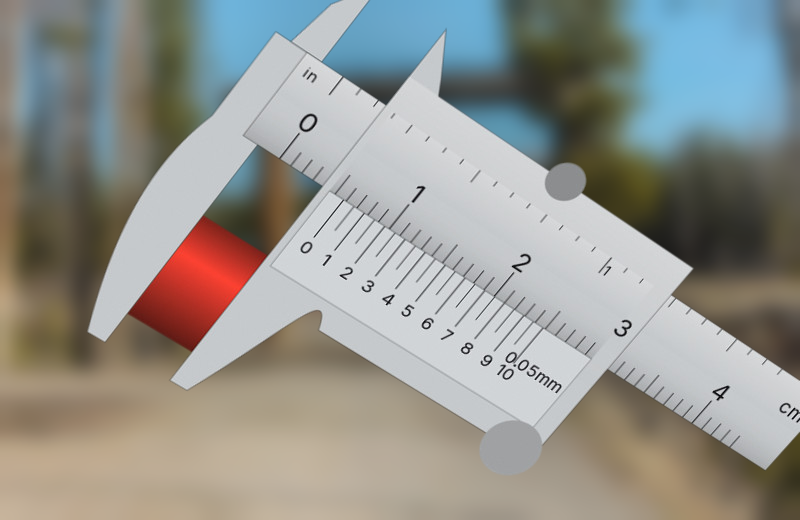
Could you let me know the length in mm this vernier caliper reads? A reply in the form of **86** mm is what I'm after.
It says **5.8** mm
